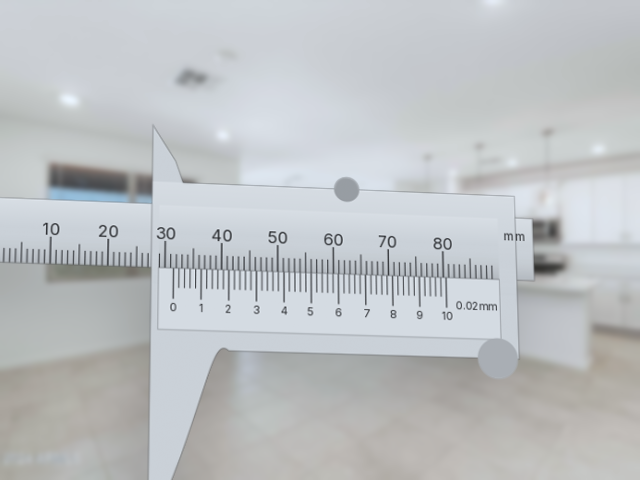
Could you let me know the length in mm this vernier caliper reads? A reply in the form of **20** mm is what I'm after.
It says **31.5** mm
